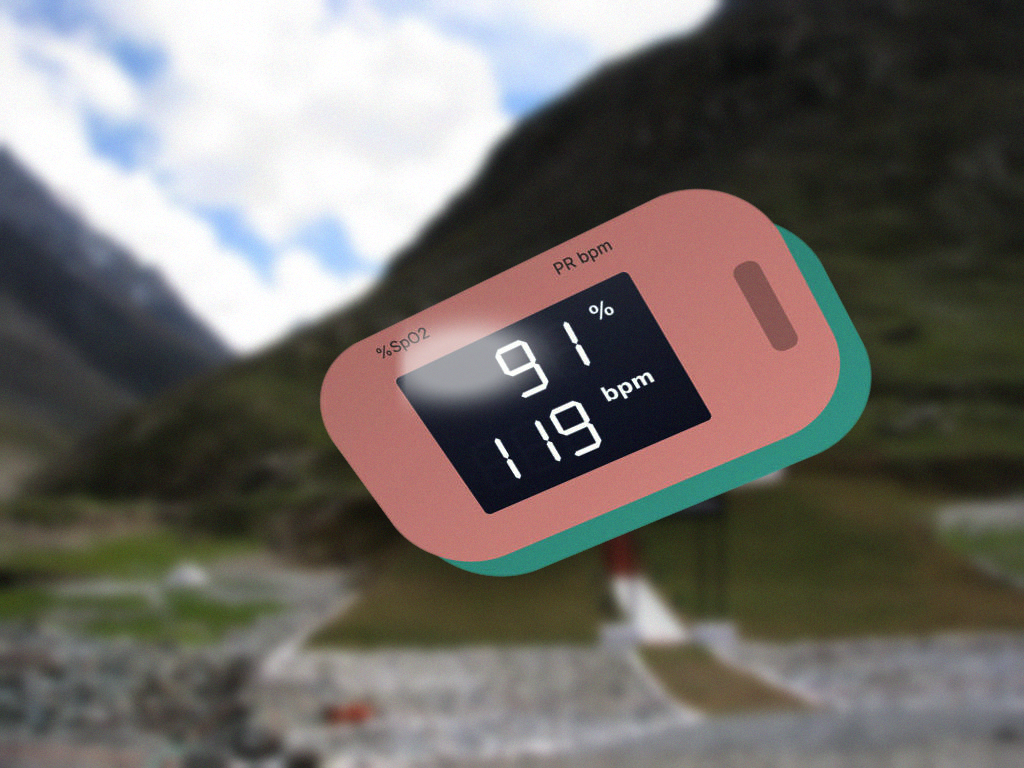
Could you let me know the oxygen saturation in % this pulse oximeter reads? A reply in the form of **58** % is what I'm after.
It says **91** %
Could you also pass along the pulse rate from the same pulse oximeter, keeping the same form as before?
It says **119** bpm
